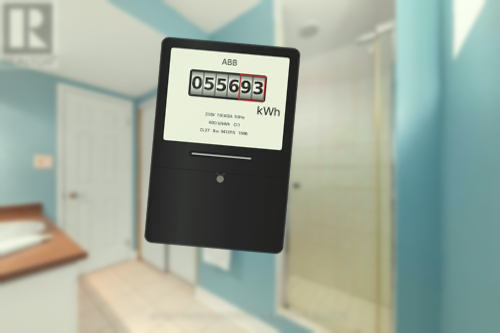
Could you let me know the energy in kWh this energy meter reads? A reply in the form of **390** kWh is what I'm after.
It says **556.93** kWh
